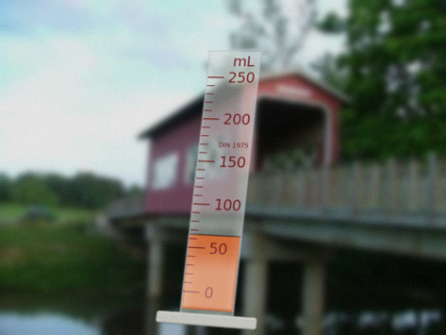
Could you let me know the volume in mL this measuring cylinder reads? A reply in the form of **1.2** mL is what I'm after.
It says **65** mL
